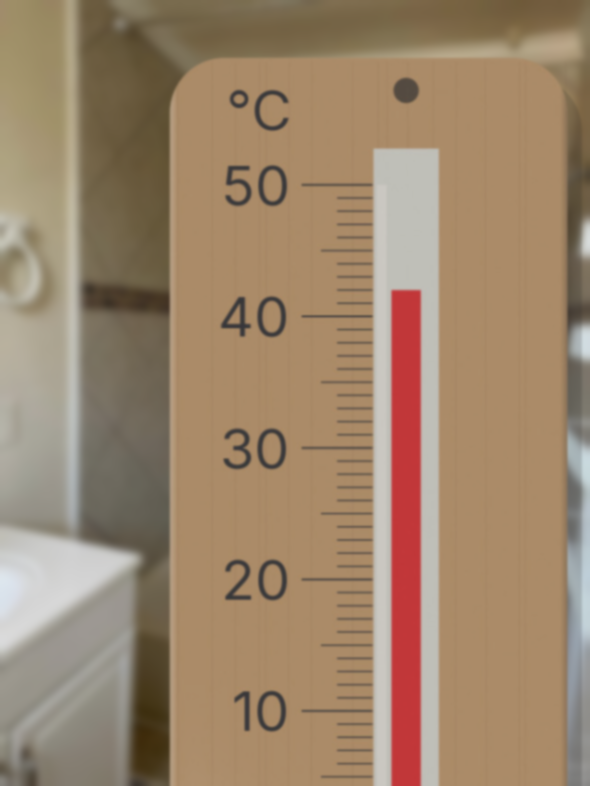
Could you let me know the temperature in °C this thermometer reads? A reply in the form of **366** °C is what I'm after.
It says **42** °C
